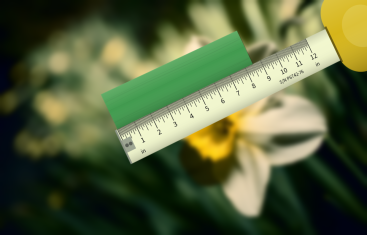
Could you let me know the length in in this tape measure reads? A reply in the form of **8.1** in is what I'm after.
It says **8.5** in
